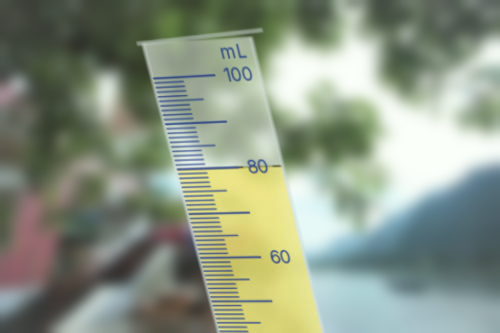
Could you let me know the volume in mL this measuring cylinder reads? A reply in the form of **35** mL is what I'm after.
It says **80** mL
